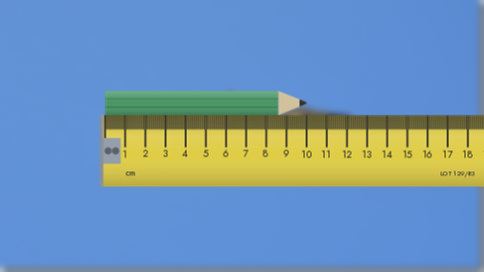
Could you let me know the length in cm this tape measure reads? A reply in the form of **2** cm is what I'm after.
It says **10** cm
